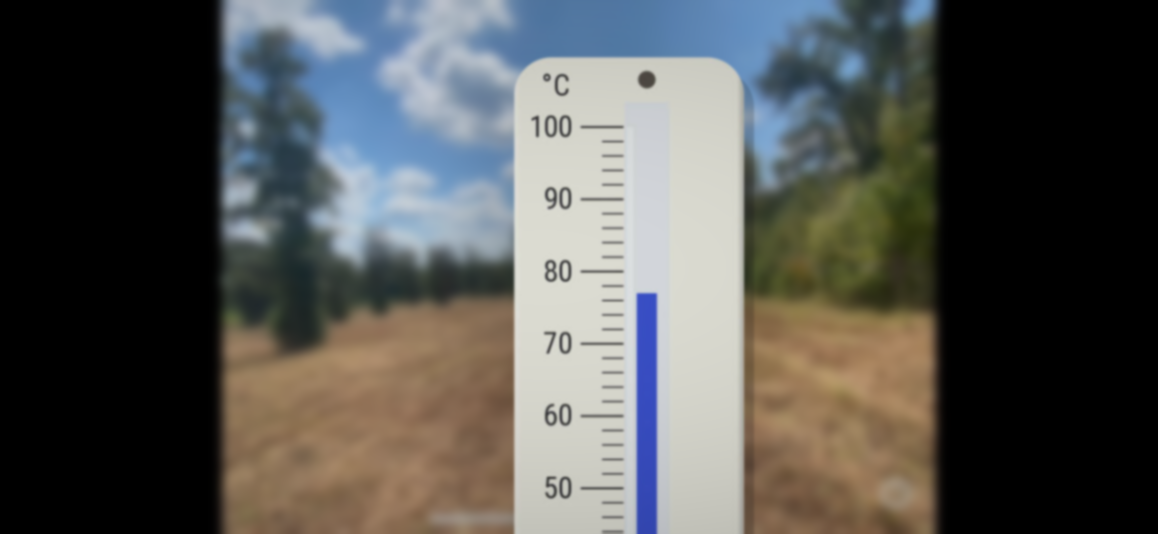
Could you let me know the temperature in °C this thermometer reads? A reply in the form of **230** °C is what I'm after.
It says **77** °C
